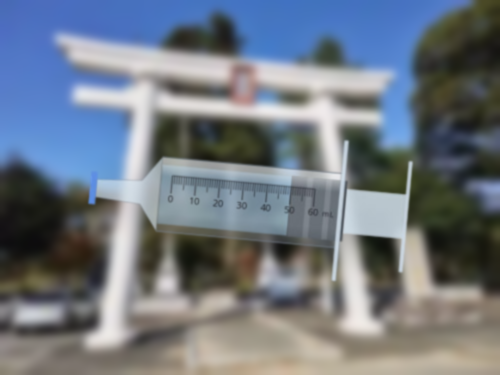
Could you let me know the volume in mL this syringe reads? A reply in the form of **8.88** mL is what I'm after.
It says **50** mL
